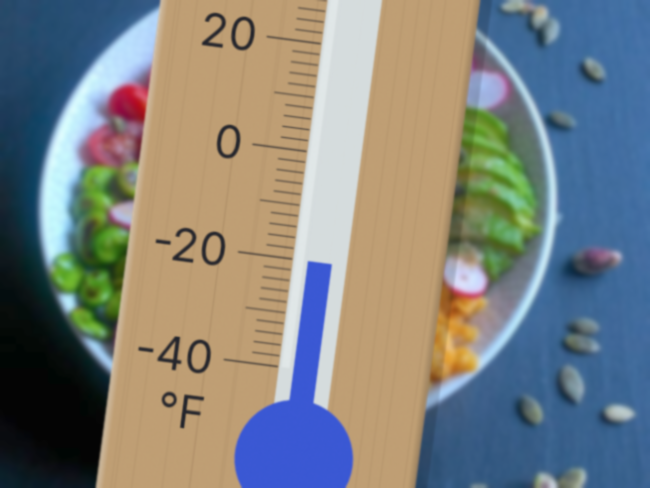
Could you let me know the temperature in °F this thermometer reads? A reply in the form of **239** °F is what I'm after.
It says **-20** °F
